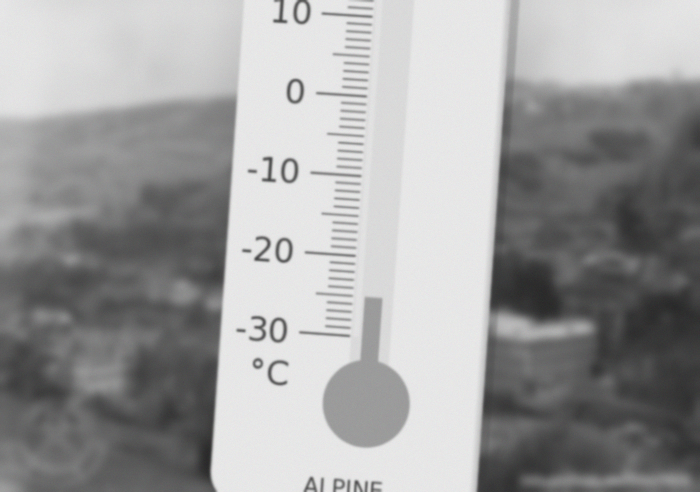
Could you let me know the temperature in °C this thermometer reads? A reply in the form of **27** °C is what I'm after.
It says **-25** °C
